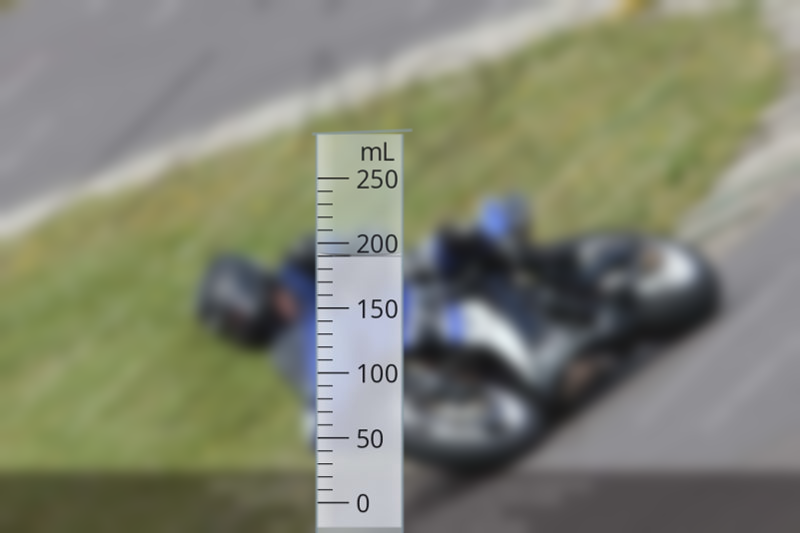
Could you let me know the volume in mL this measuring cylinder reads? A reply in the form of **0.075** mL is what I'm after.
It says **190** mL
